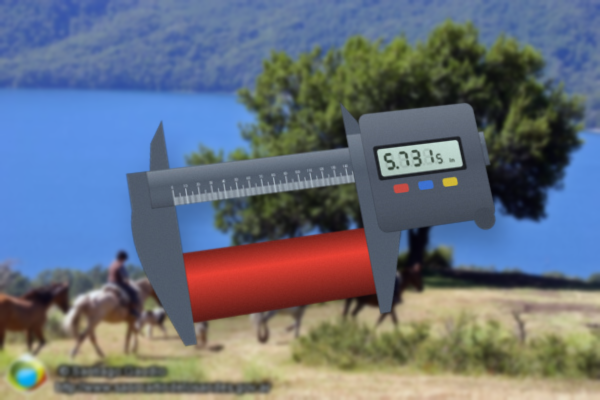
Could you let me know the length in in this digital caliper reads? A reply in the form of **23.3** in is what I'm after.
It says **5.7315** in
